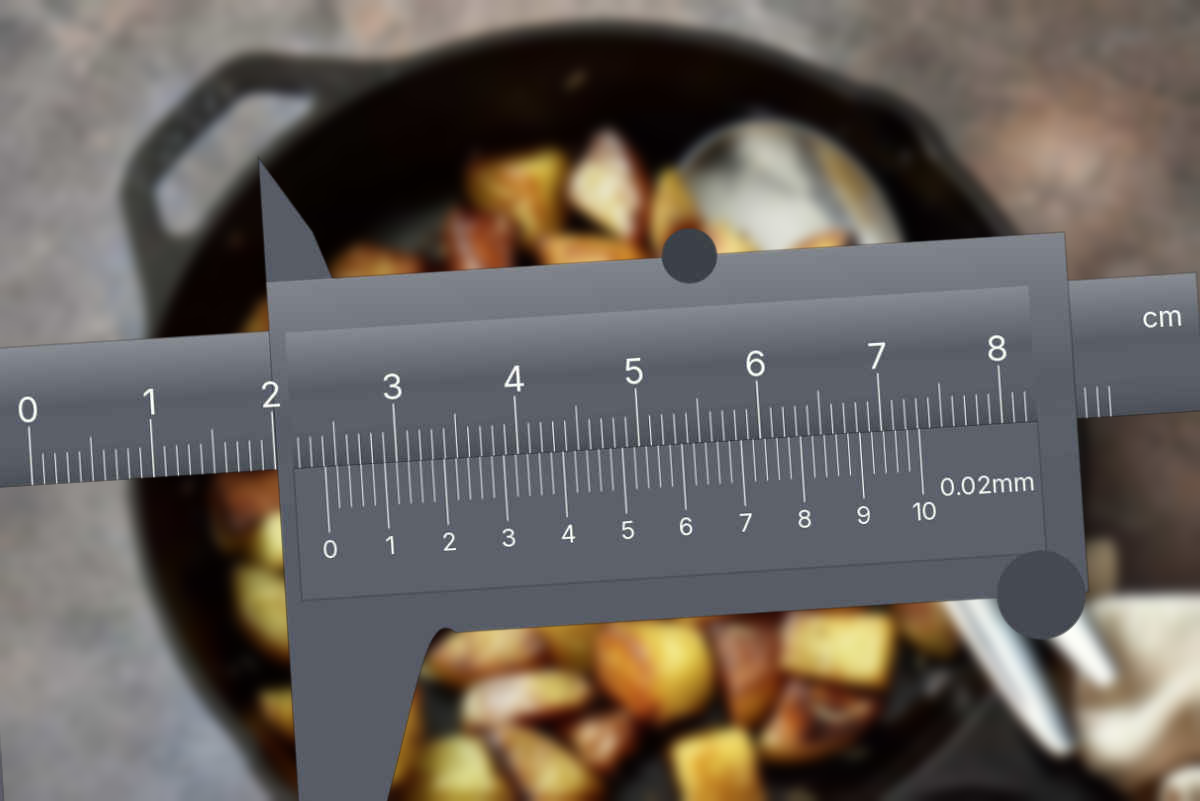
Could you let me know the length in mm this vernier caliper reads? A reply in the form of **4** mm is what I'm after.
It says **24.1** mm
